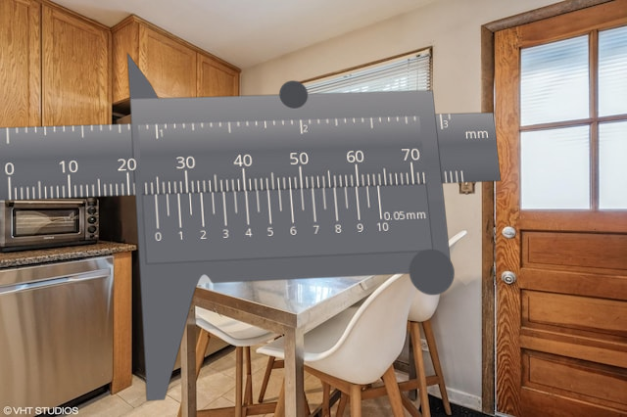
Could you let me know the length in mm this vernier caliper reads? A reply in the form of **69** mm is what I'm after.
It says **24.6** mm
